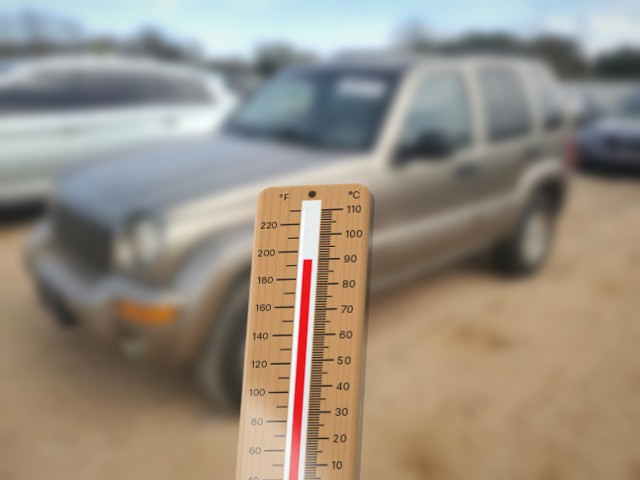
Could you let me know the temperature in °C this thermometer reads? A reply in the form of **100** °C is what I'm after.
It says **90** °C
